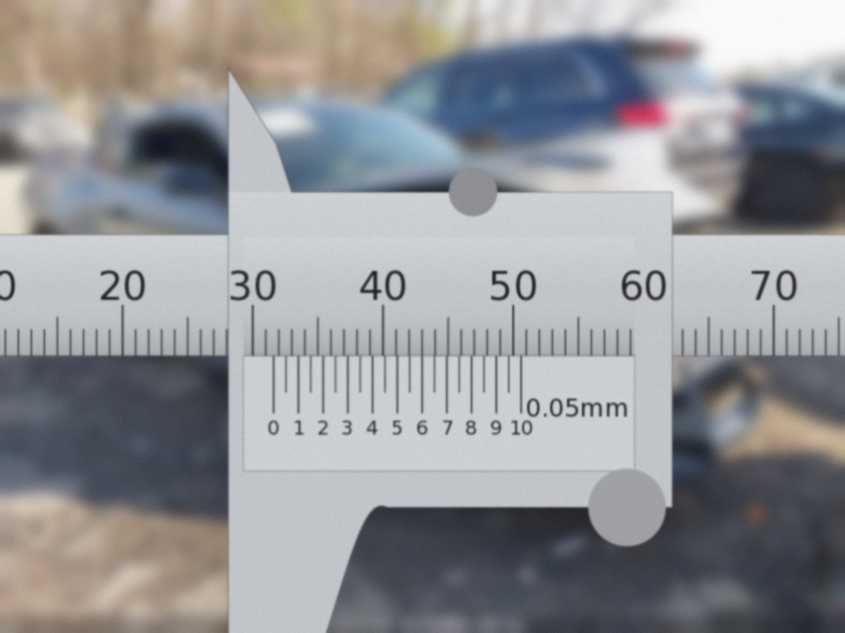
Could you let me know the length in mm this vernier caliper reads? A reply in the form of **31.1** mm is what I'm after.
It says **31.6** mm
